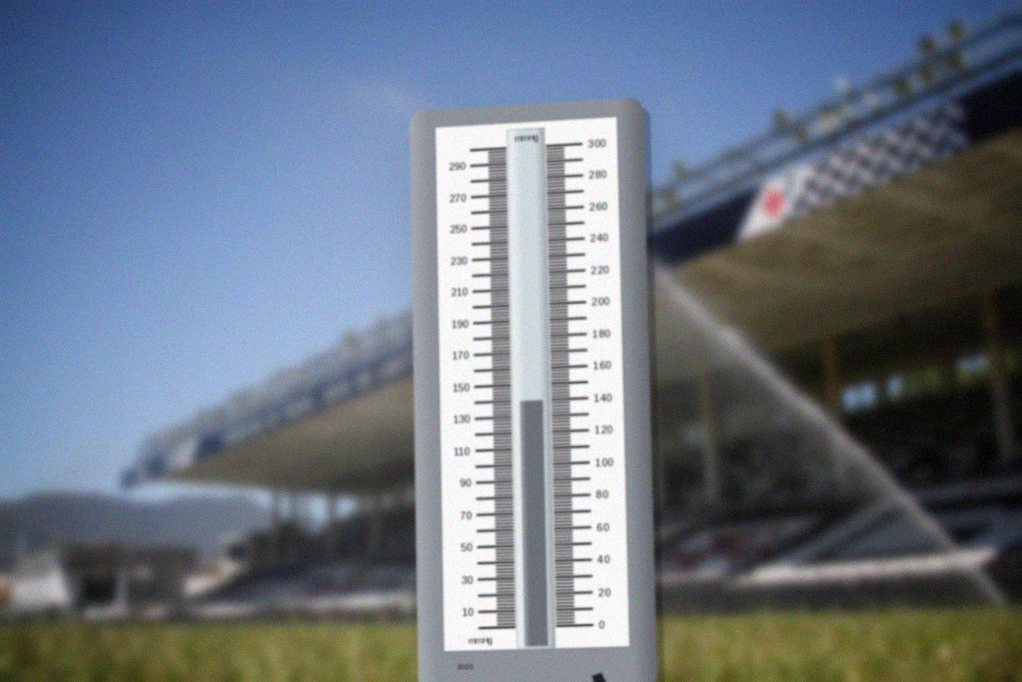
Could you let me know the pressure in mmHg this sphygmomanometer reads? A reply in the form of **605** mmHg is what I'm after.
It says **140** mmHg
